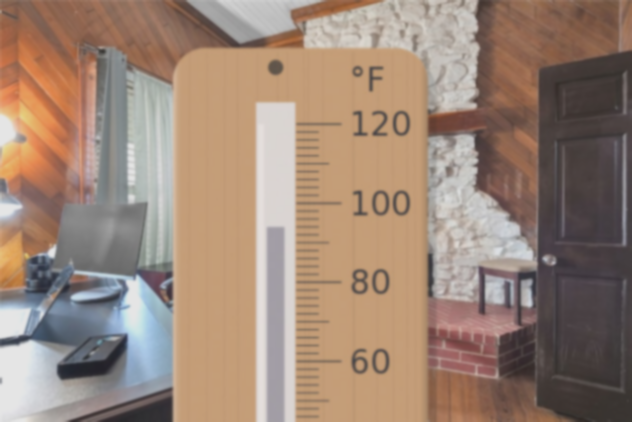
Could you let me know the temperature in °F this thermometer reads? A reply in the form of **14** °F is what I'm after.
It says **94** °F
